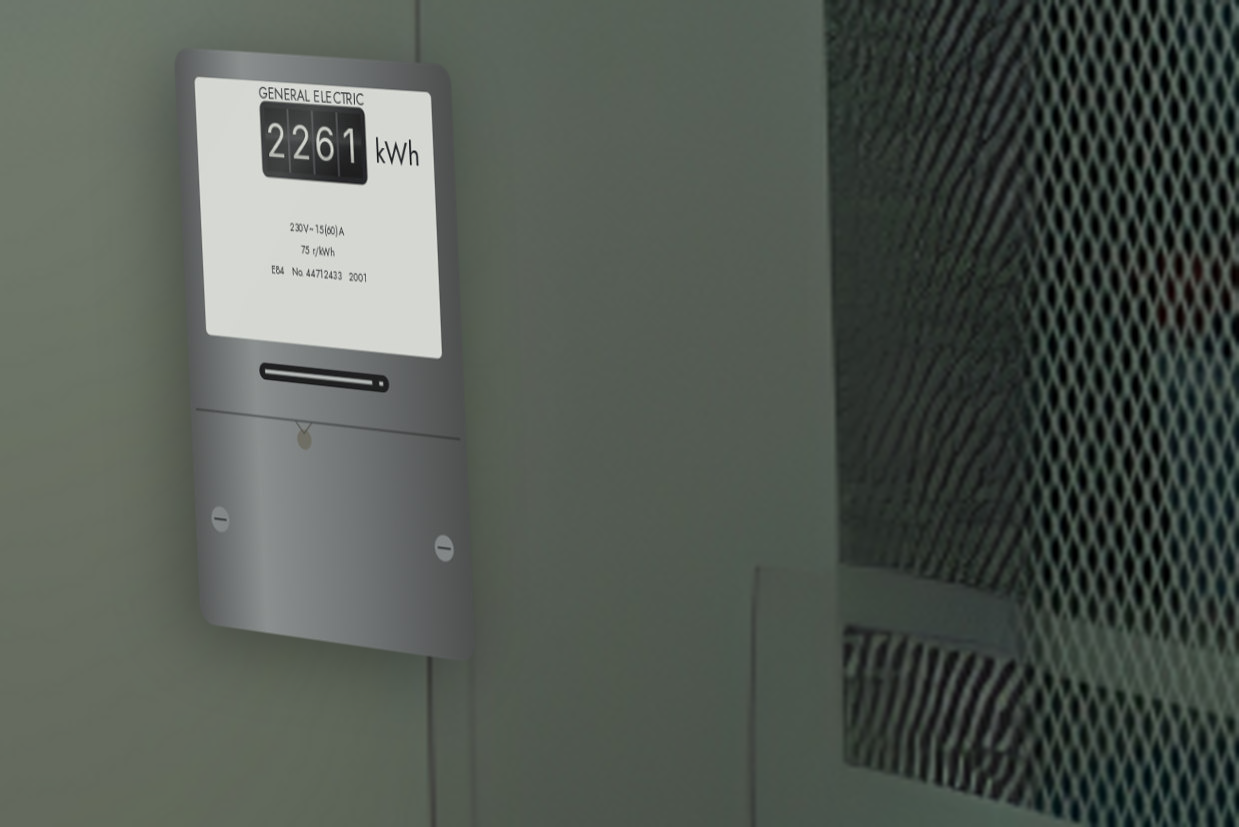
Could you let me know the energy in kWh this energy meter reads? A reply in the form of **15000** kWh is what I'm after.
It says **2261** kWh
